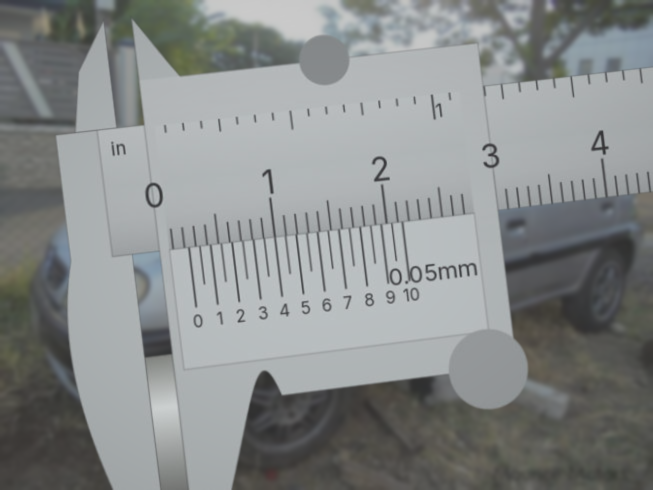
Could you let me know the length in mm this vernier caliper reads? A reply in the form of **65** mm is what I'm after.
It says **2.4** mm
